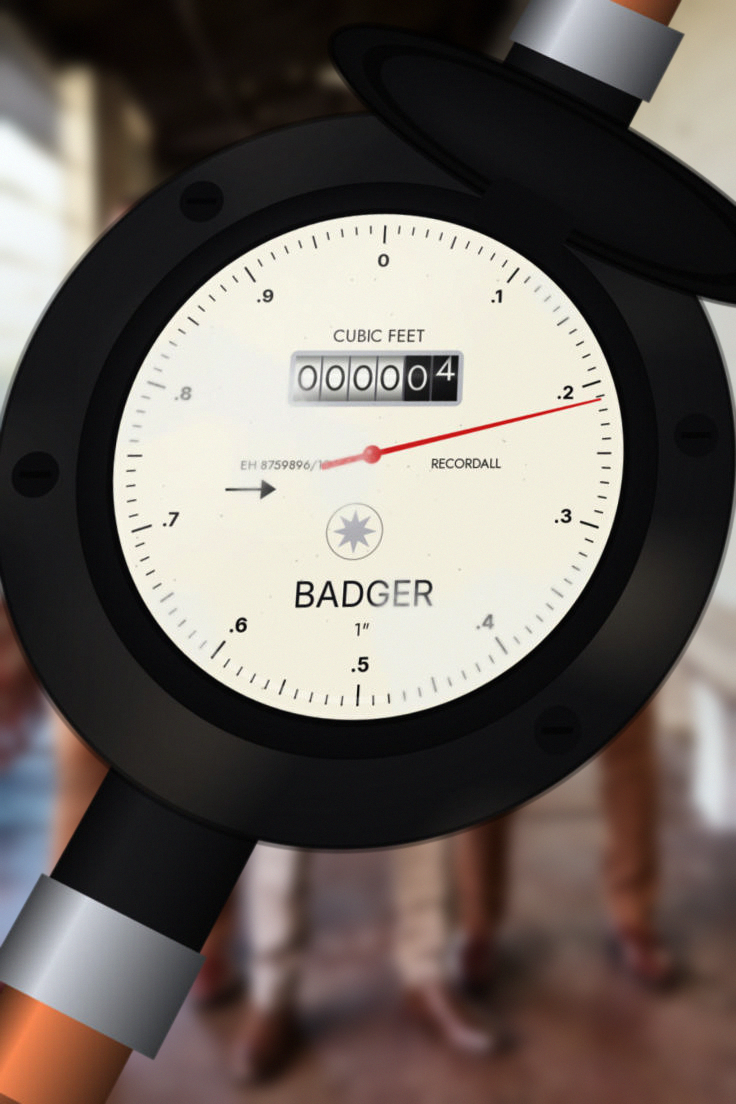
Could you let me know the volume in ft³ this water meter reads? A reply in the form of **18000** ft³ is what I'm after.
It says **4.21** ft³
